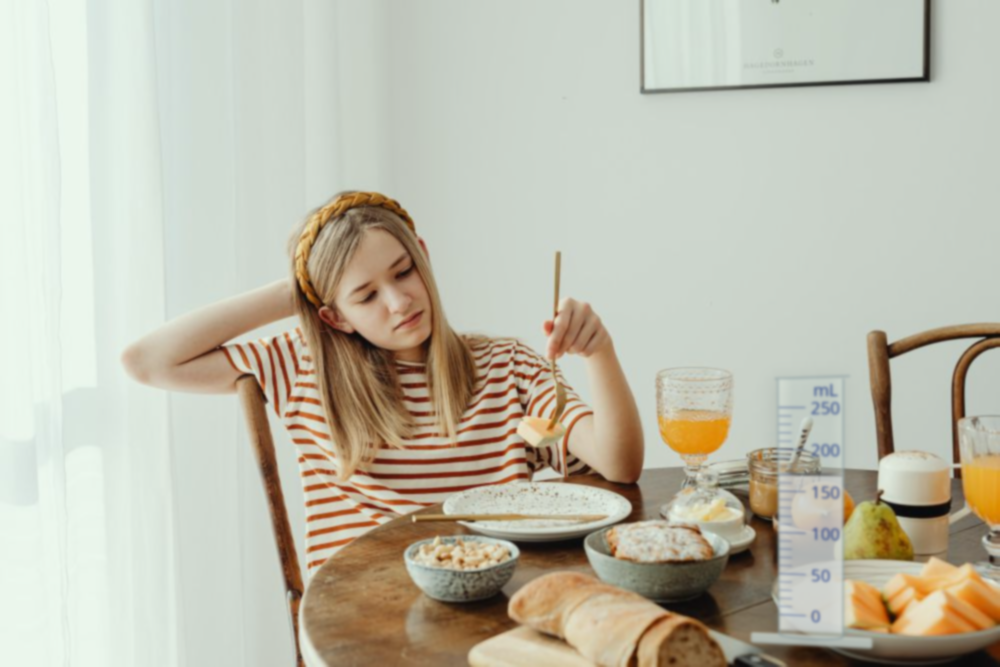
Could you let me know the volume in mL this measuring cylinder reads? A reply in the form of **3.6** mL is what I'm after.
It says **170** mL
